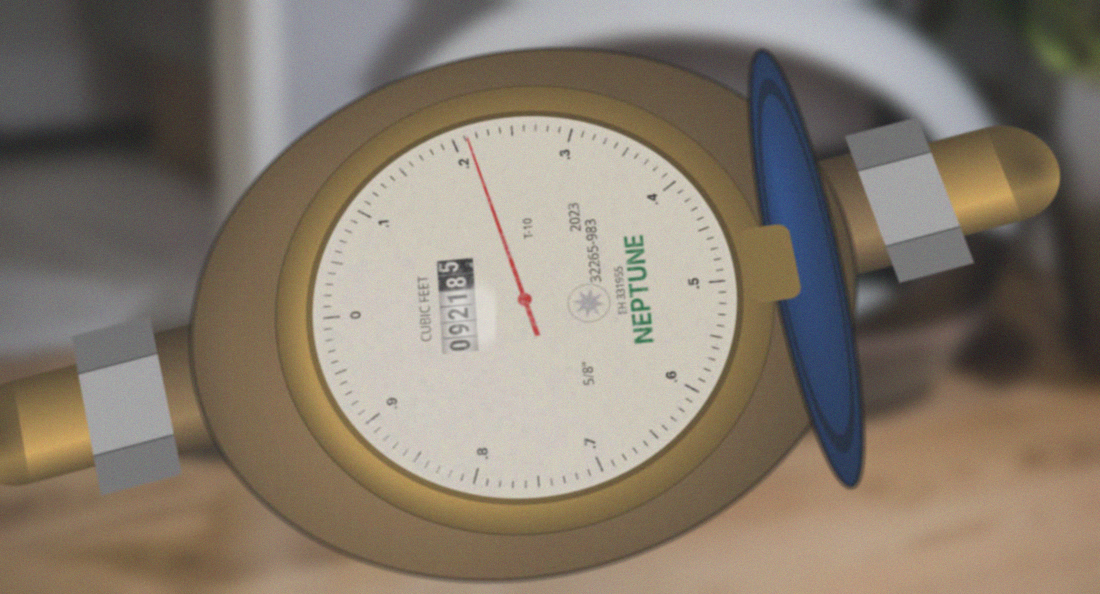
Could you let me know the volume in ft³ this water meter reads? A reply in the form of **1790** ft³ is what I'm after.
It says **92185.21** ft³
